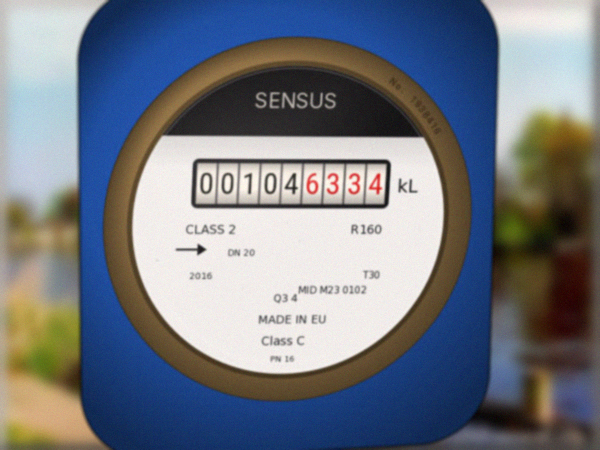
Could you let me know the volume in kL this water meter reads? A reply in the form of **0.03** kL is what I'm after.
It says **104.6334** kL
